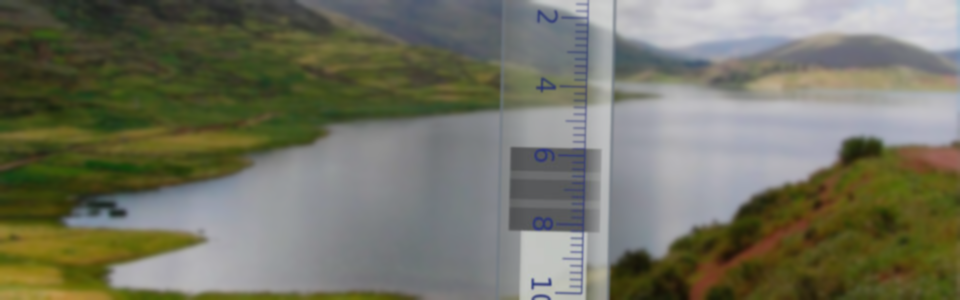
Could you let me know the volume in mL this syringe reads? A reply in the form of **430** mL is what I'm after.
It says **5.8** mL
